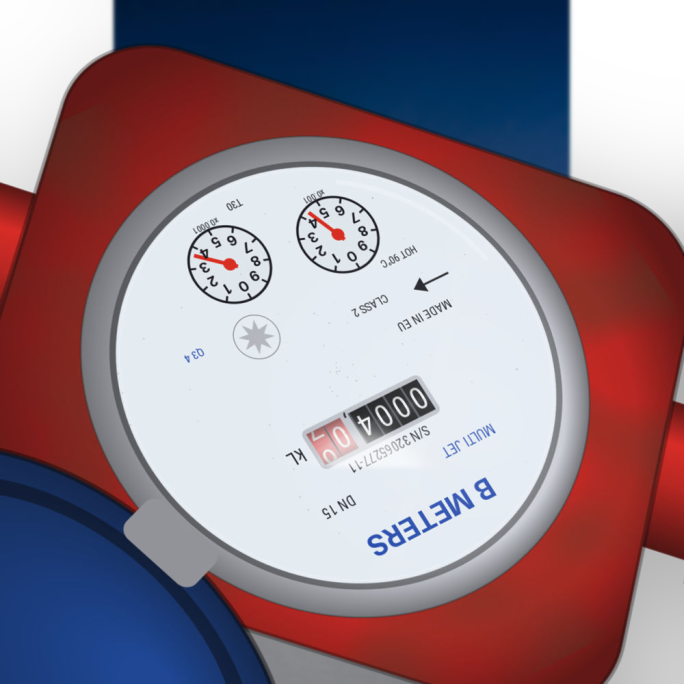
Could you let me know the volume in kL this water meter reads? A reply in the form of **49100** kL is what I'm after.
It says **4.0643** kL
